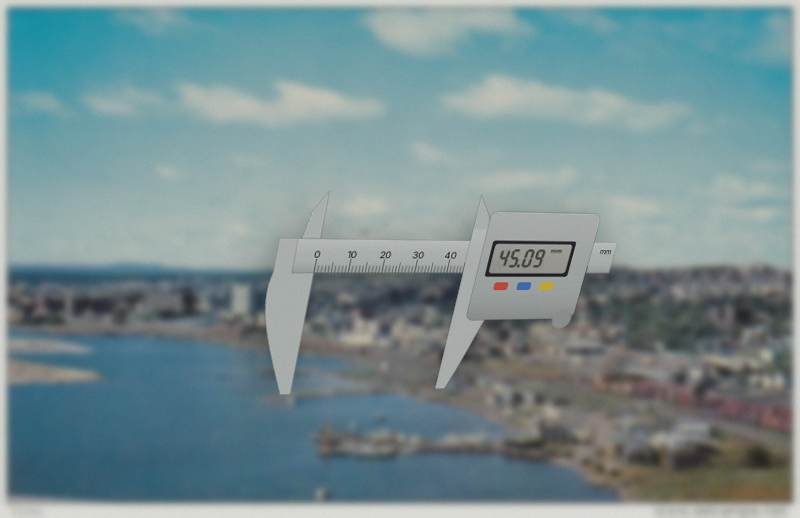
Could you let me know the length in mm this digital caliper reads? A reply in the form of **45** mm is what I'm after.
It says **45.09** mm
